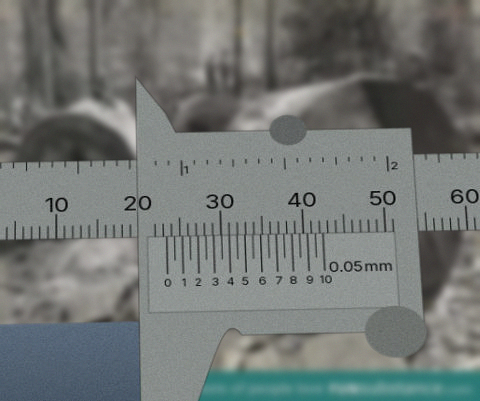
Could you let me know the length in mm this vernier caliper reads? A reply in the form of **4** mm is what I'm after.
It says **23.4** mm
